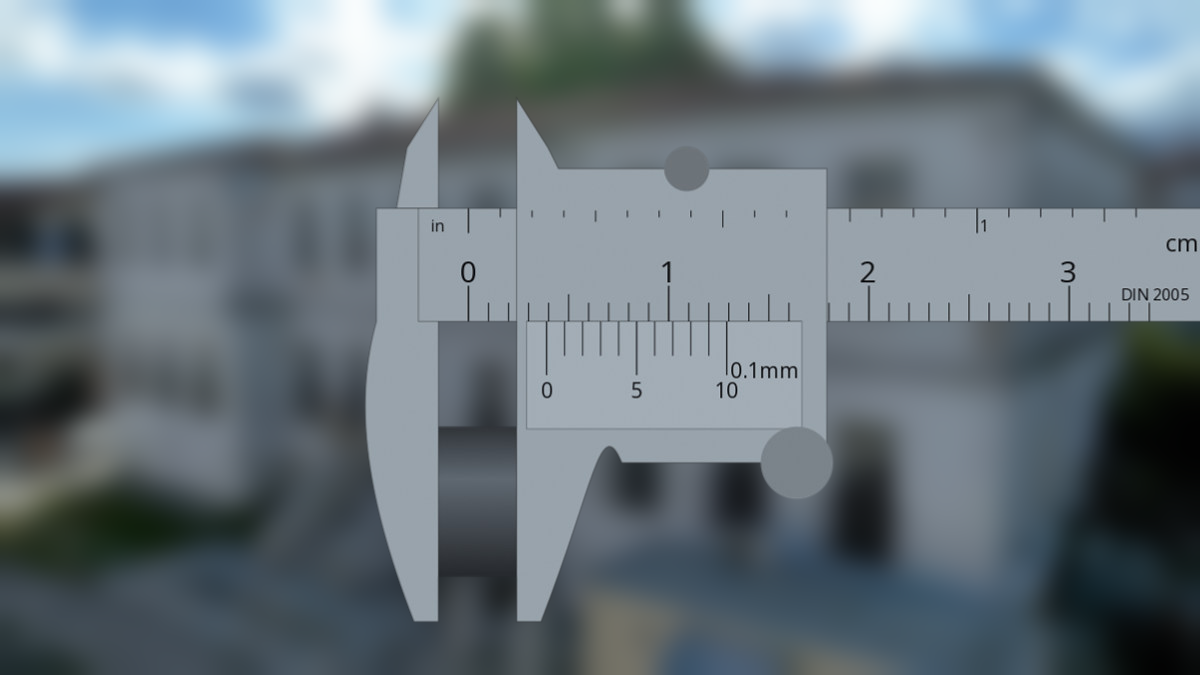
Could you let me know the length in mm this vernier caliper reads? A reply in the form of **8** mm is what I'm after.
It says **3.9** mm
